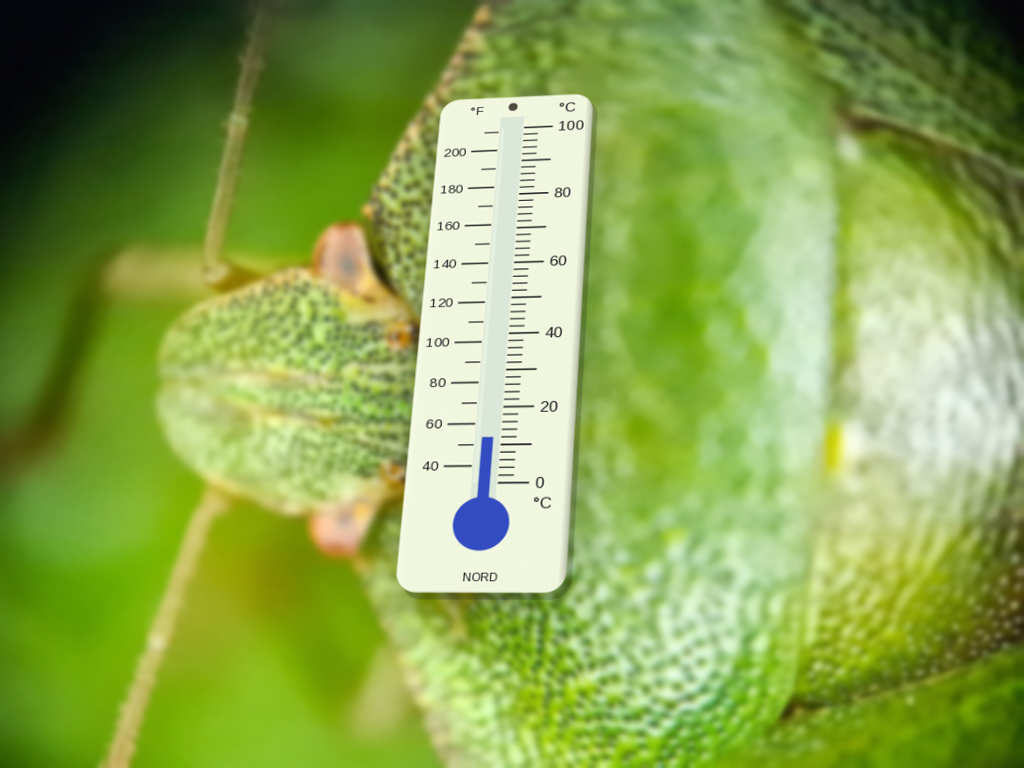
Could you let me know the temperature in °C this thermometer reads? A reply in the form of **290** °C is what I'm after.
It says **12** °C
